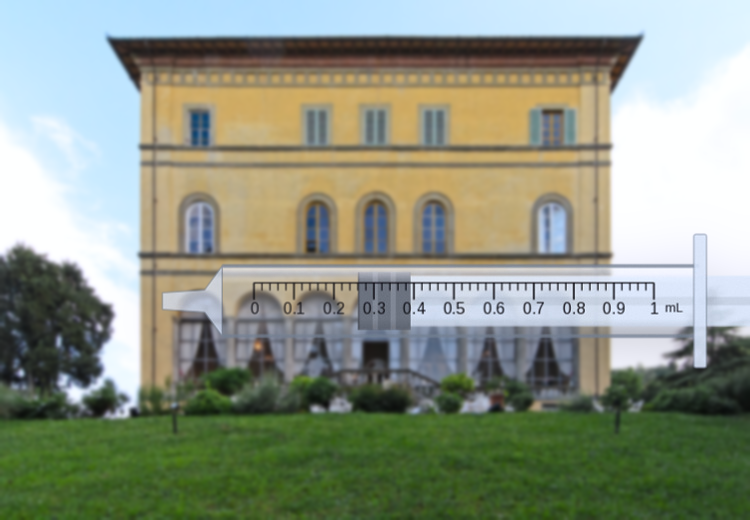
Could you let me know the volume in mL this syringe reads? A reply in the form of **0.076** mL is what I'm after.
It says **0.26** mL
